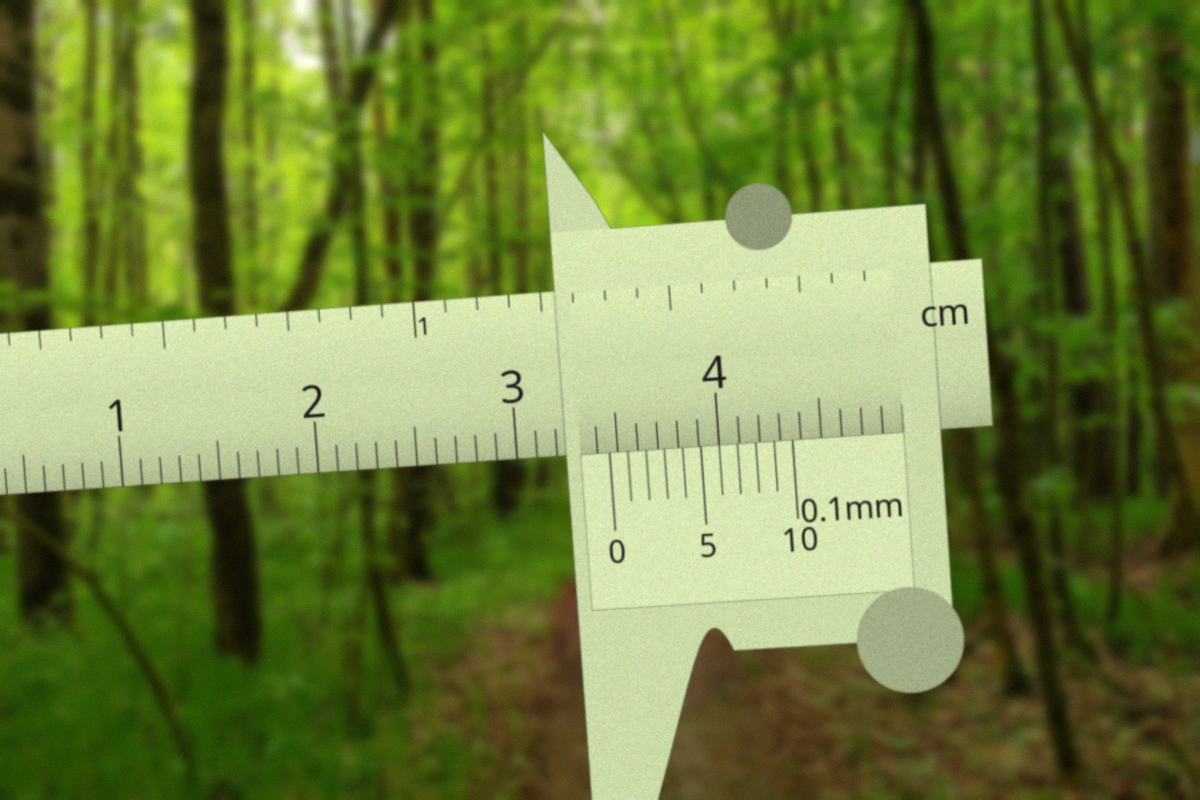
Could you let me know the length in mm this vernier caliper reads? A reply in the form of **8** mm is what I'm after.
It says **34.6** mm
